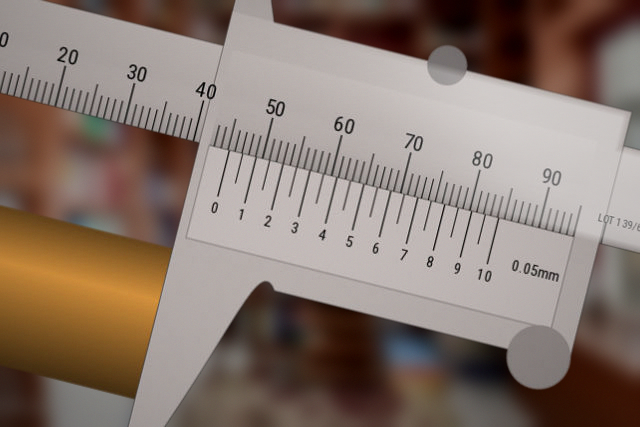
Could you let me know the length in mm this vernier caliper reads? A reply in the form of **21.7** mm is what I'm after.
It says **45.2** mm
